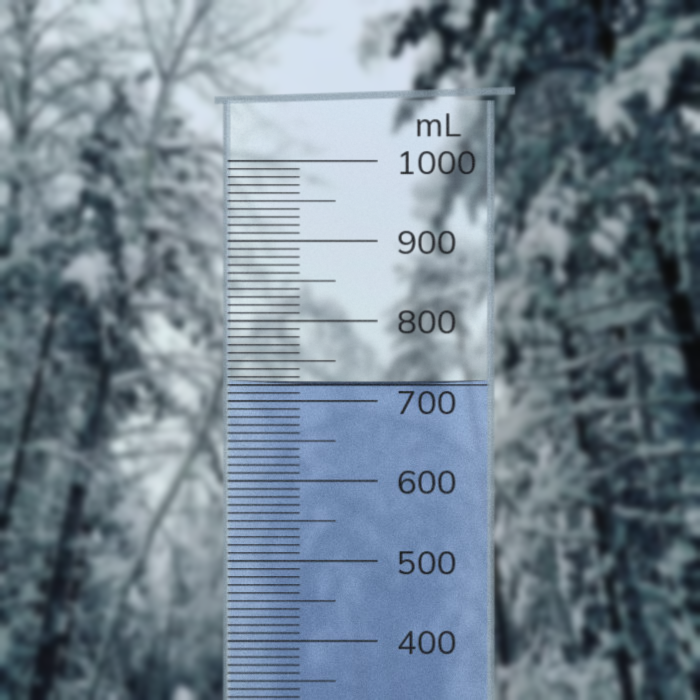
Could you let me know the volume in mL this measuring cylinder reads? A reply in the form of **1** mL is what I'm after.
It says **720** mL
